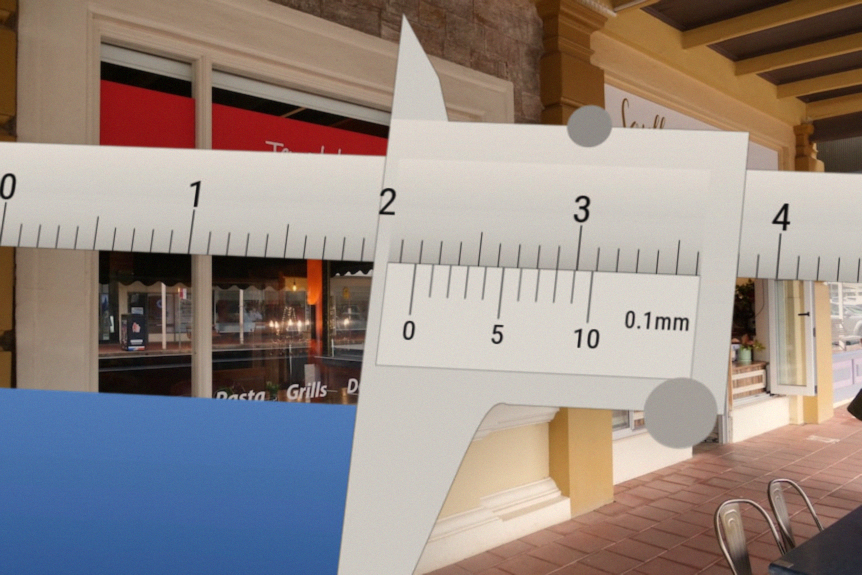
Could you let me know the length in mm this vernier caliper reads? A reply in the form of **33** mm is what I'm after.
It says **21.8** mm
